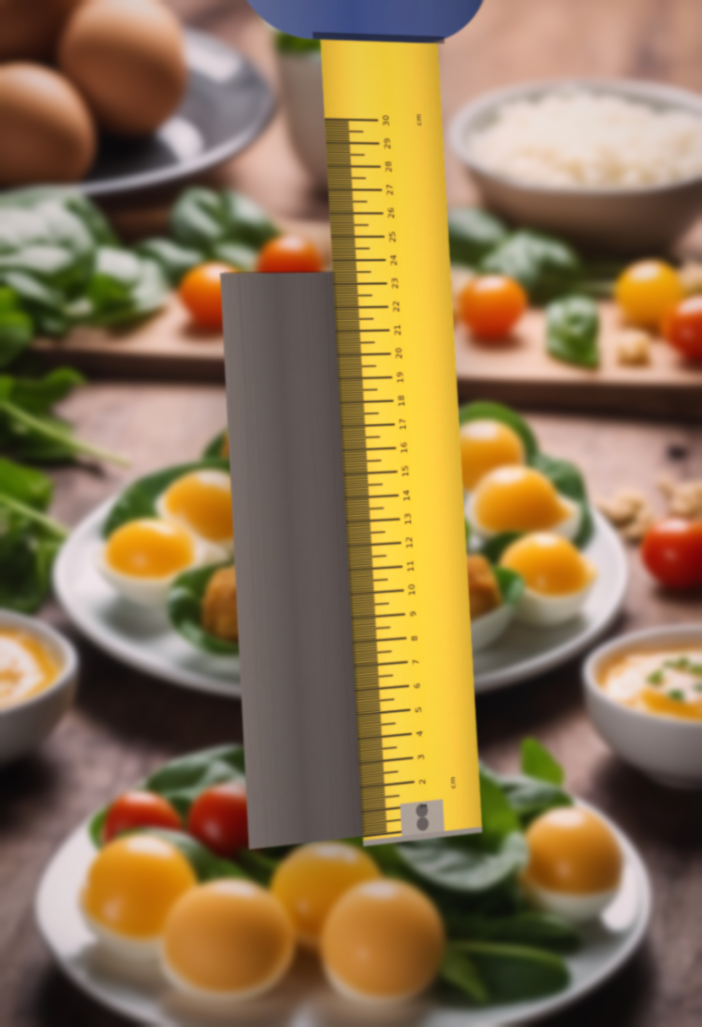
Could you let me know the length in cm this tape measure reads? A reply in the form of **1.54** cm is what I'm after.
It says **23.5** cm
